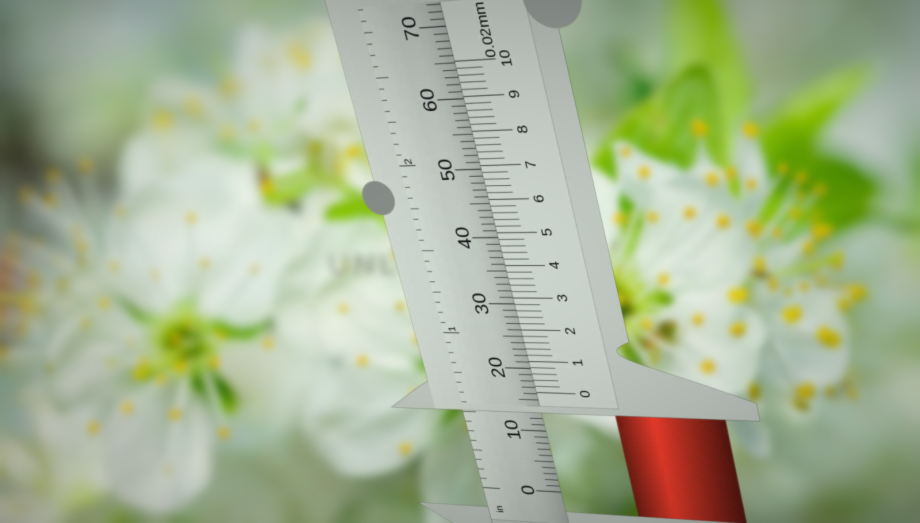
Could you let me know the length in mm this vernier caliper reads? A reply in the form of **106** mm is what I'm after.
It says **16.2** mm
